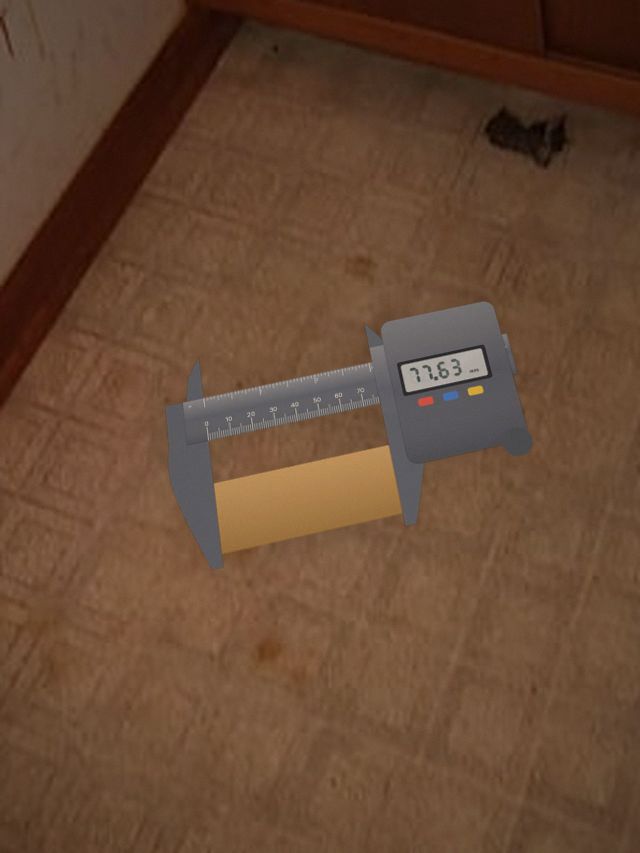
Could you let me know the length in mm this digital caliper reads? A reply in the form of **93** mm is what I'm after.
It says **77.63** mm
